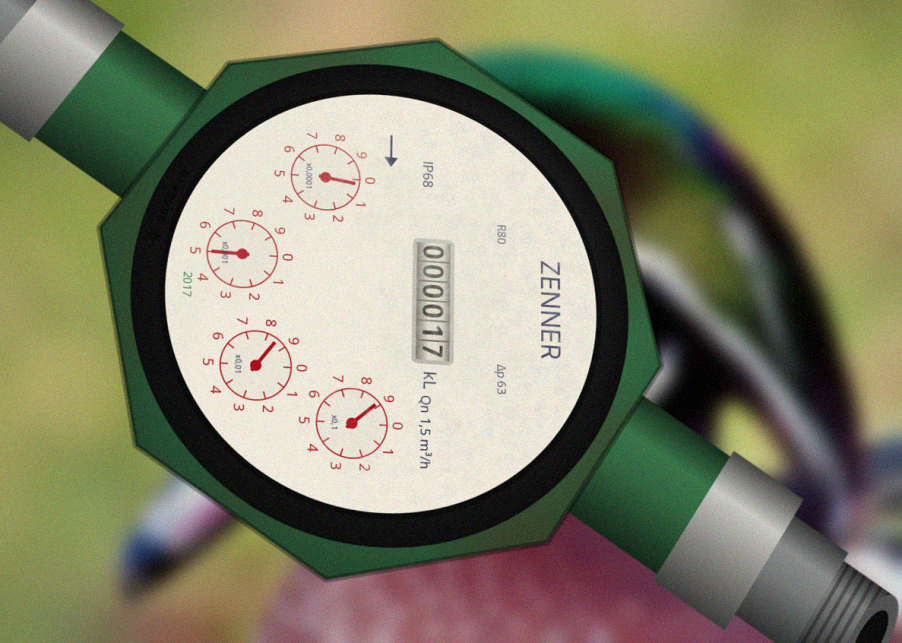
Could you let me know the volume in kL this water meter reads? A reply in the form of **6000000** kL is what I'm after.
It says **17.8850** kL
